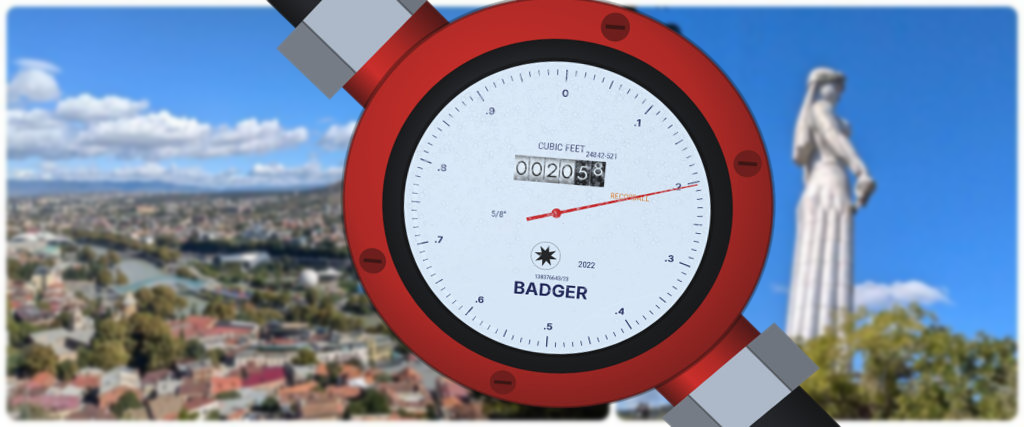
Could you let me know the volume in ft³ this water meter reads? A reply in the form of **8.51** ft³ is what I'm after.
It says **2058.20** ft³
